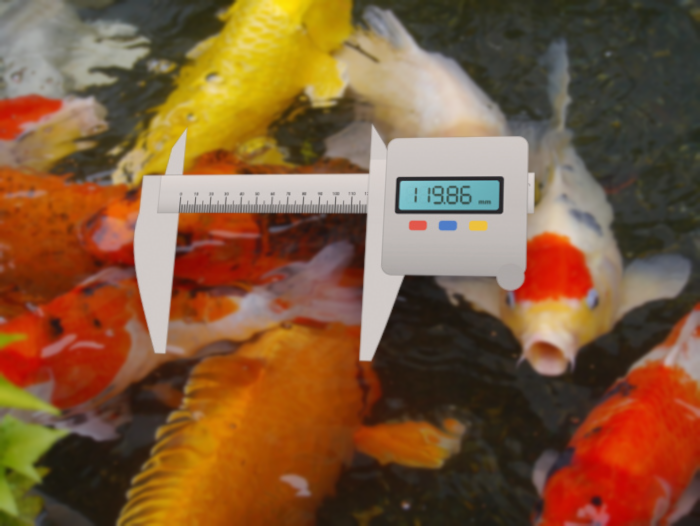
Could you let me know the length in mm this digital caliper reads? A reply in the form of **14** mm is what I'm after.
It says **119.86** mm
